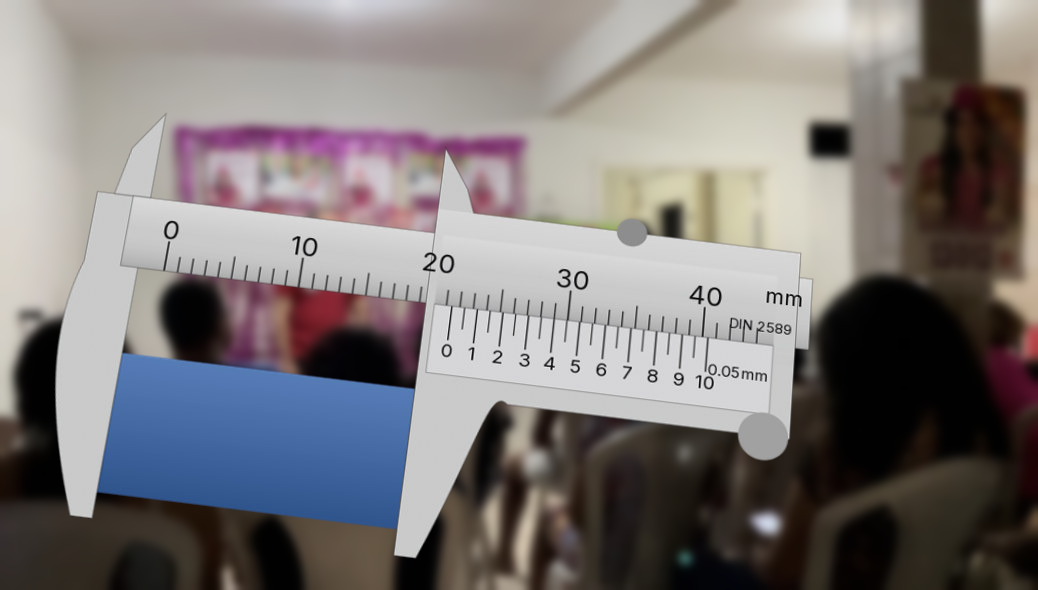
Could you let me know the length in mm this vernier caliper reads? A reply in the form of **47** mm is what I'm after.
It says **21.4** mm
